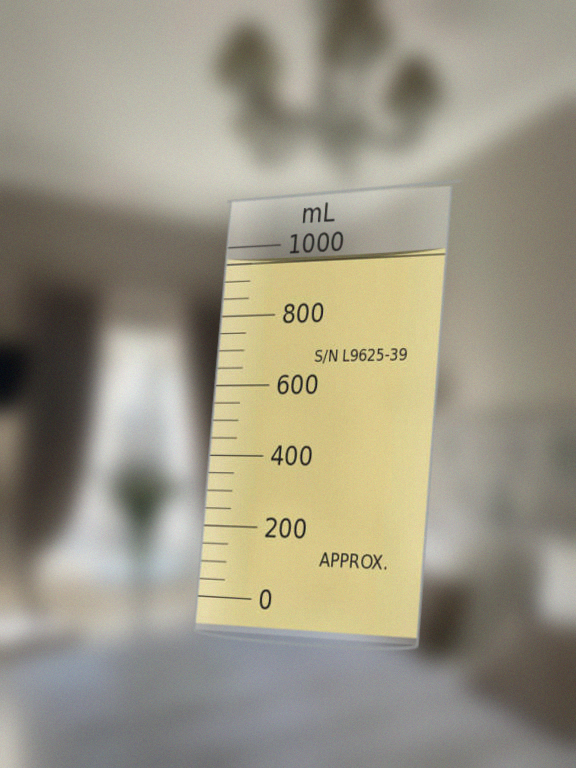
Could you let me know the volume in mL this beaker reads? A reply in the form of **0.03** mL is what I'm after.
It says **950** mL
